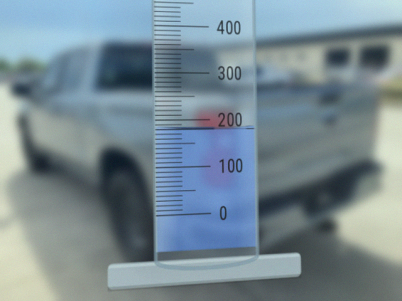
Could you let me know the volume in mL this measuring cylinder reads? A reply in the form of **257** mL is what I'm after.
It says **180** mL
